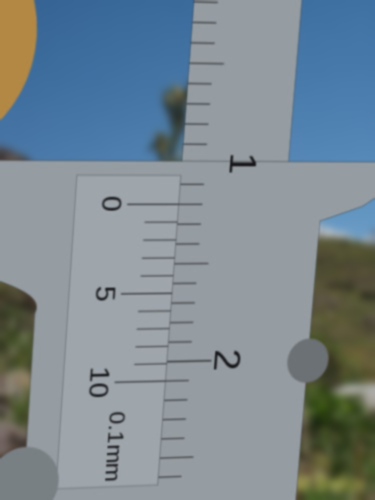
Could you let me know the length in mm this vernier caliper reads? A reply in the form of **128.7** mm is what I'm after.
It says **12.0** mm
